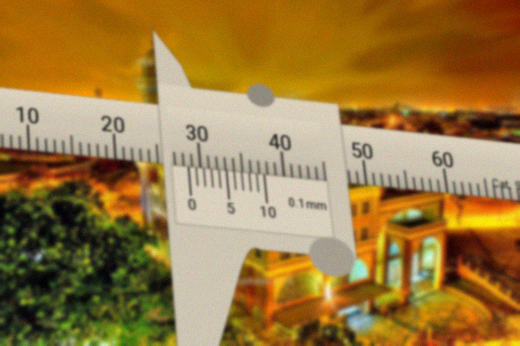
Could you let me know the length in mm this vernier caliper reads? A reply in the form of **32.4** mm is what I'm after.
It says **28.6** mm
